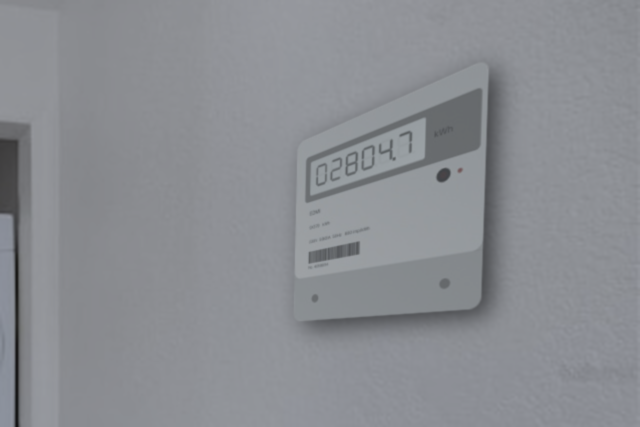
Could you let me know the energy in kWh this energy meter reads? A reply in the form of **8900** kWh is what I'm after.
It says **2804.7** kWh
